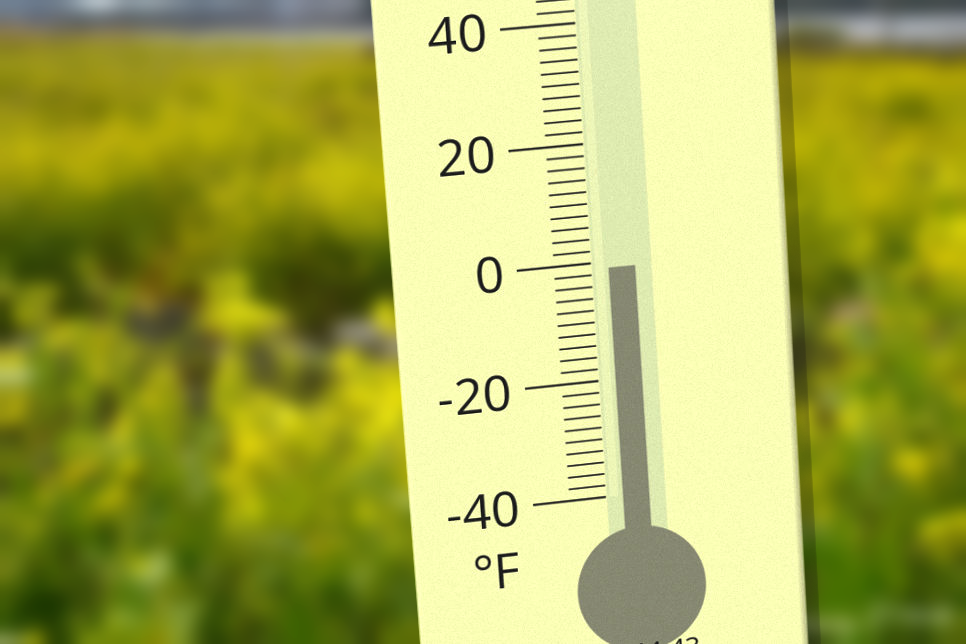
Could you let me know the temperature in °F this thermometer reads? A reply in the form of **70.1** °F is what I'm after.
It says **-1** °F
